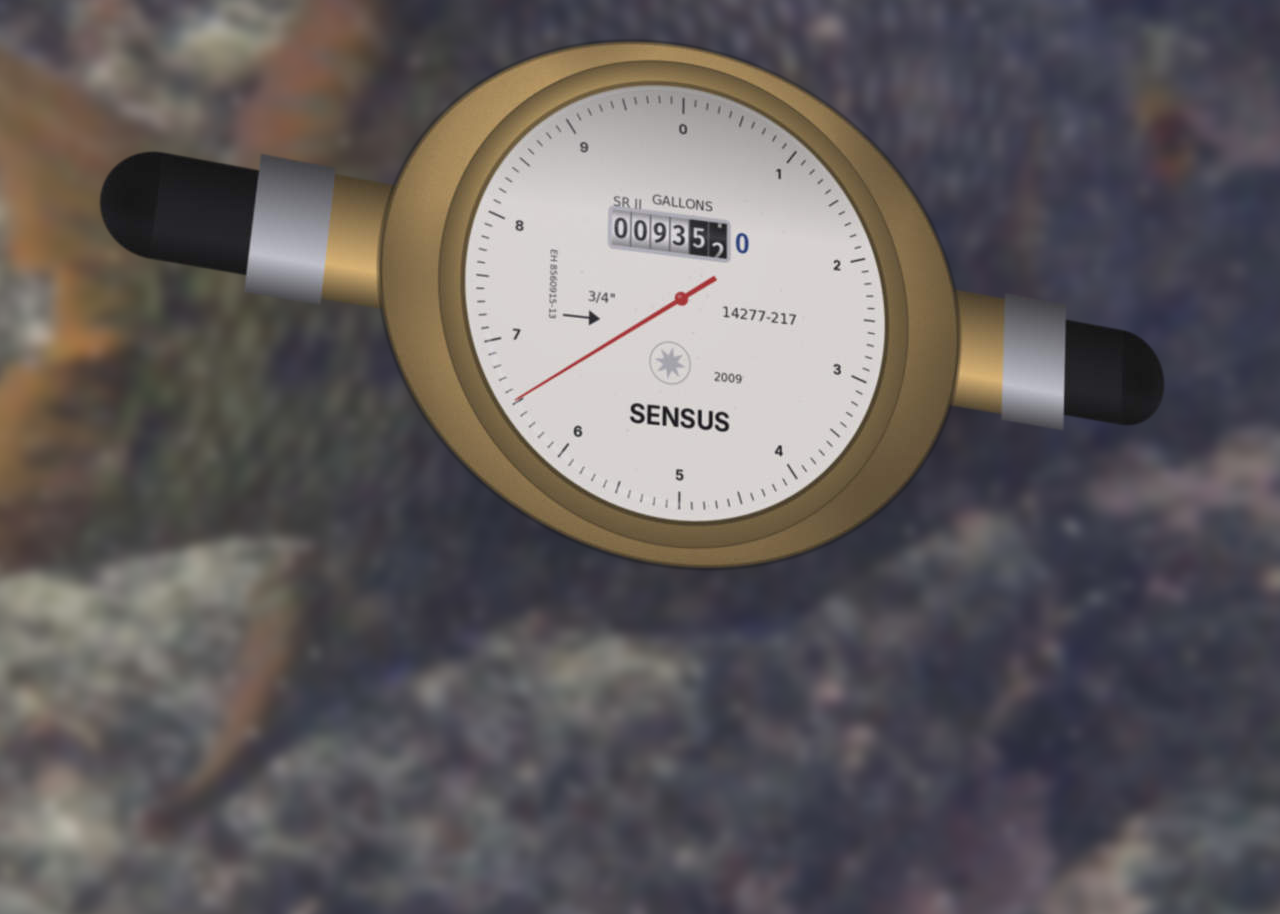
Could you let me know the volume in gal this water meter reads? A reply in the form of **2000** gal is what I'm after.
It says **93516.5** gal
